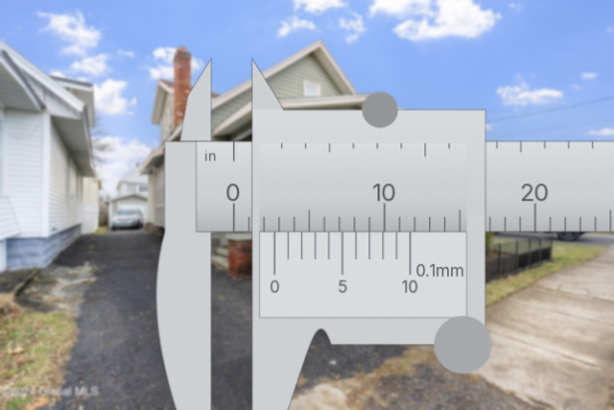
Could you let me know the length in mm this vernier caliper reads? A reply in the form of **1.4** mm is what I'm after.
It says **2.7** mm
